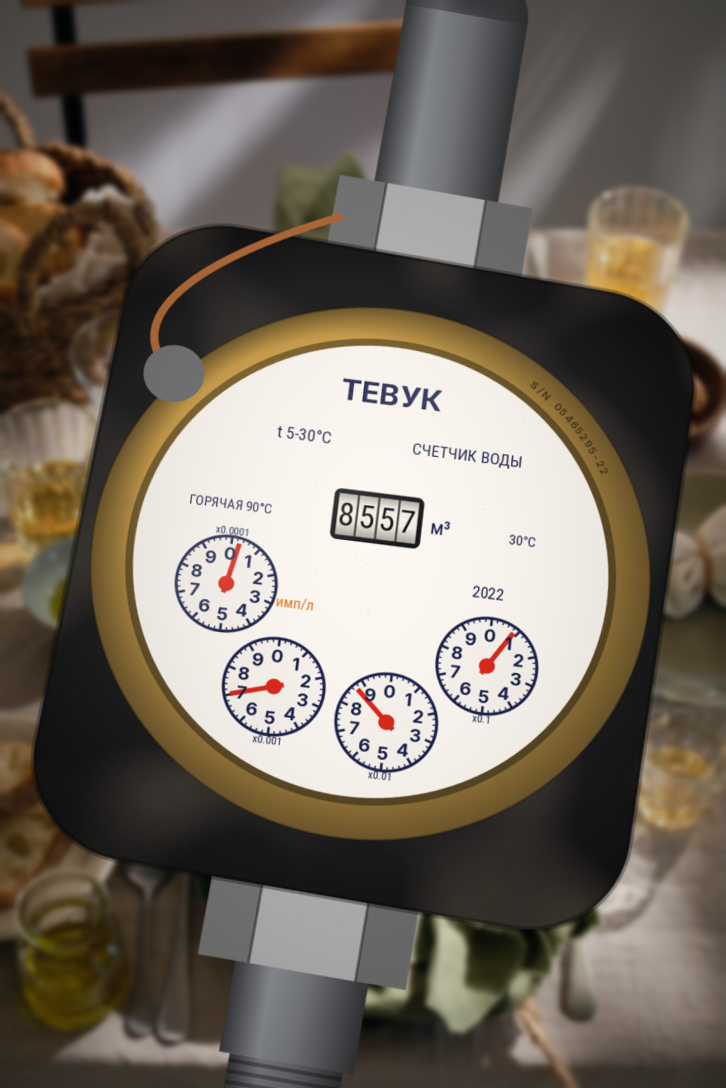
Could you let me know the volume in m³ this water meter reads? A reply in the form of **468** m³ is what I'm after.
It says **8557.0870** m³
